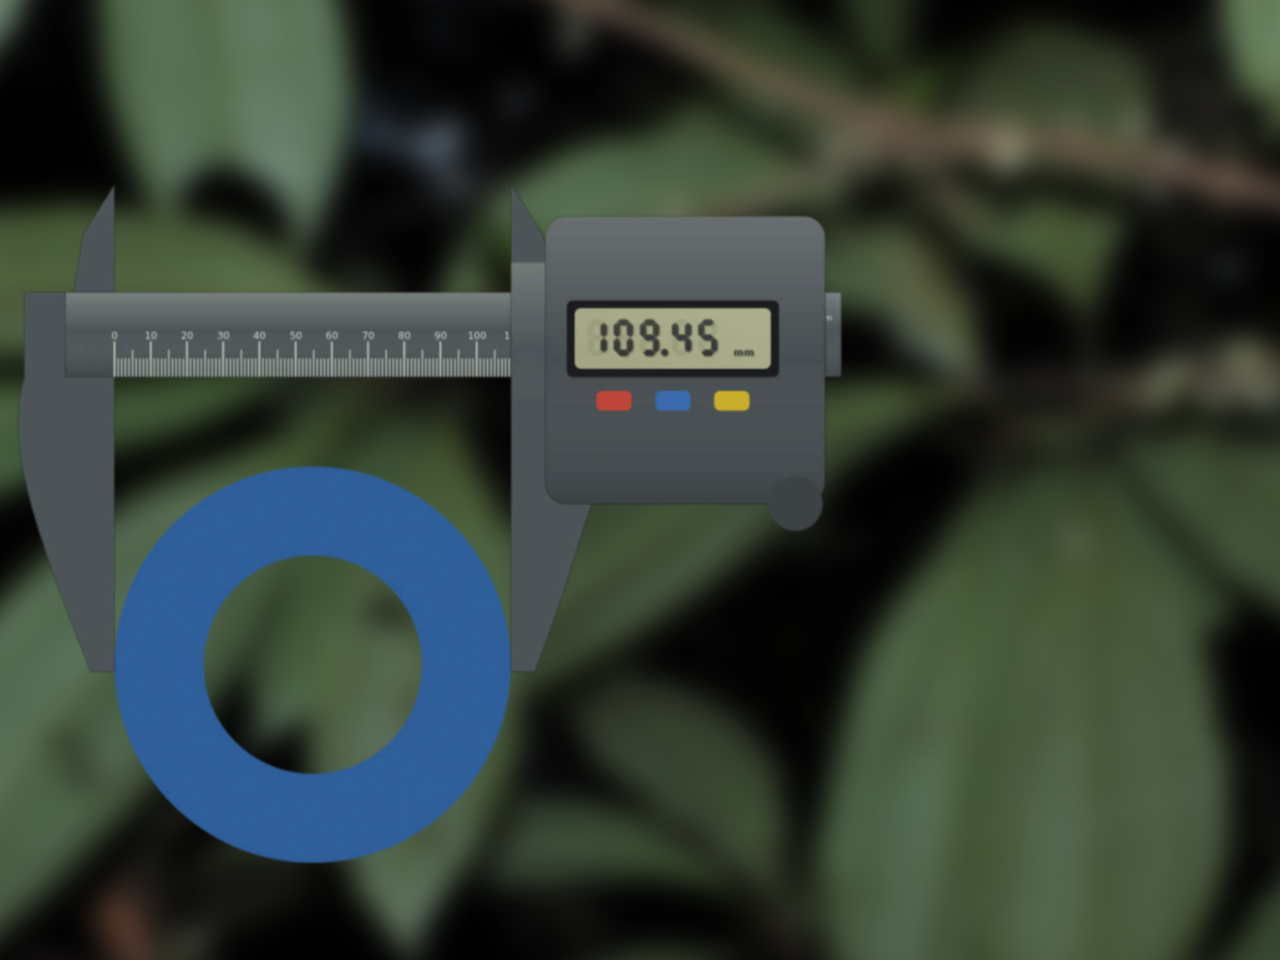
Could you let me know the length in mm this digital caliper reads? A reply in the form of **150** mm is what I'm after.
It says **109.45** mm
